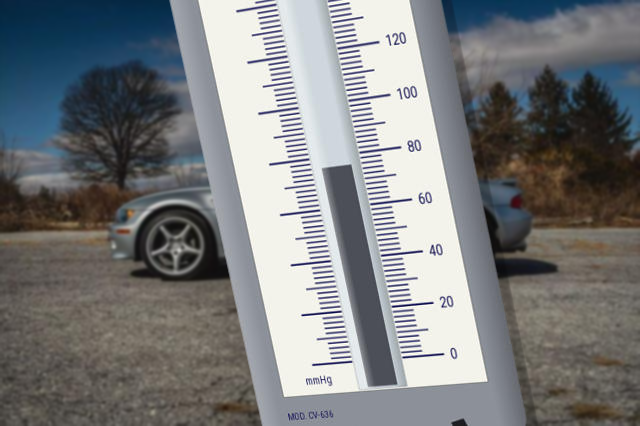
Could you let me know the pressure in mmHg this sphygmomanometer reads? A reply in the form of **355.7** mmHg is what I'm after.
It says **76** mmHg
